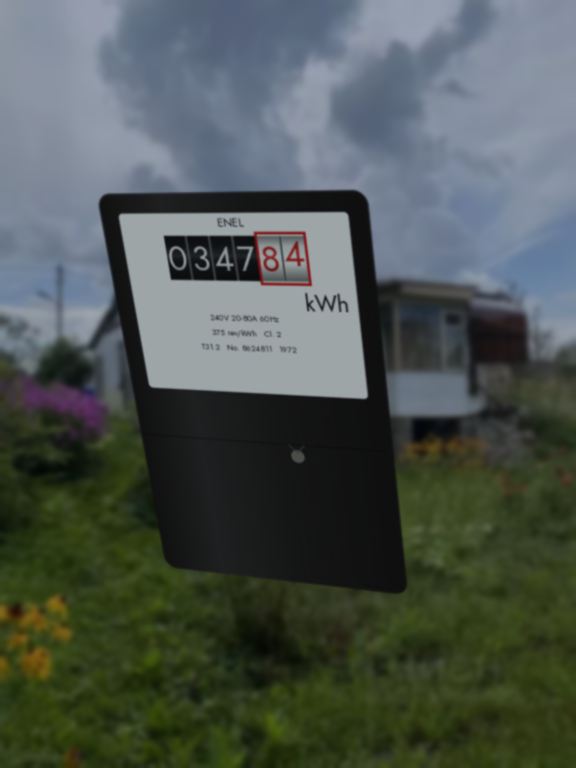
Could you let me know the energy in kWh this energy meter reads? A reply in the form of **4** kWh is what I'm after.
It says **347.84** kWh
